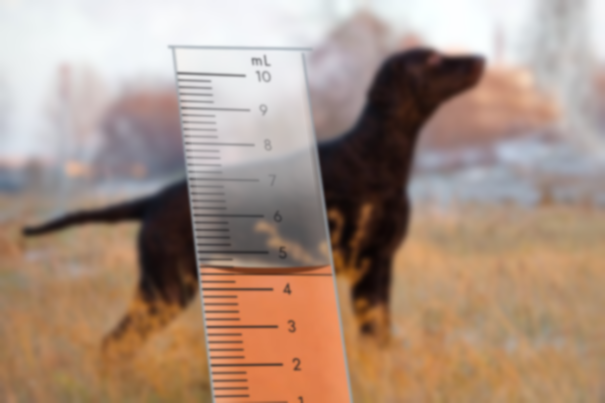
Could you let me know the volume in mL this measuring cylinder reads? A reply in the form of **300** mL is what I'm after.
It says **4.4** mL
